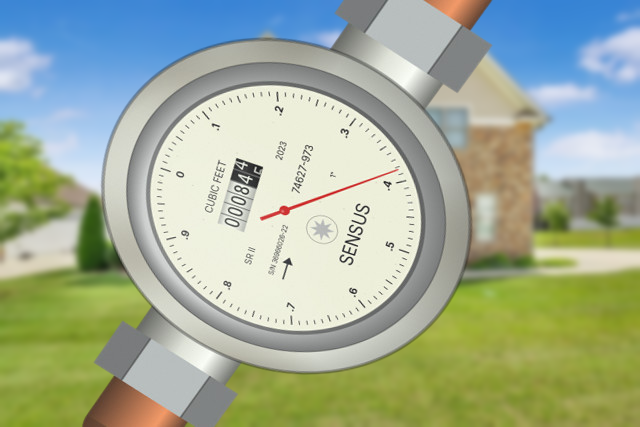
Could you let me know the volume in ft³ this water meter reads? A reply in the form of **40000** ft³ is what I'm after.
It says **844.38** ft³
